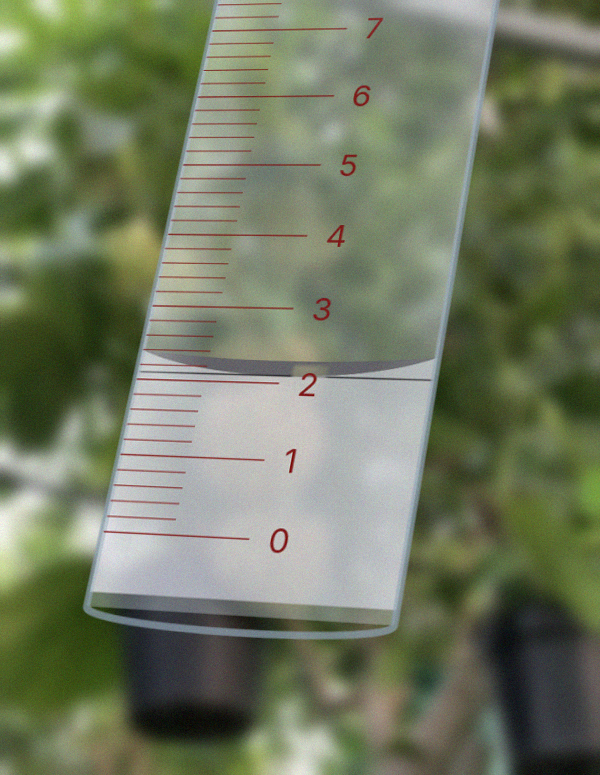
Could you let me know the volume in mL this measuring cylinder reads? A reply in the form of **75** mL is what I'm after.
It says **2.1** mL
